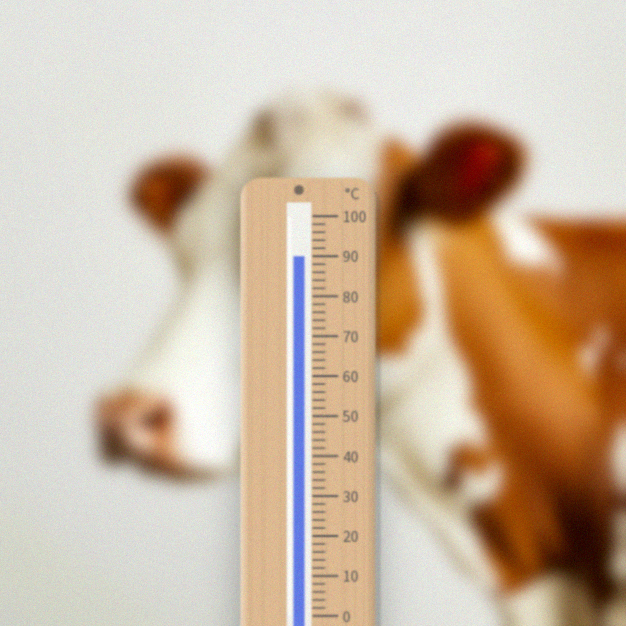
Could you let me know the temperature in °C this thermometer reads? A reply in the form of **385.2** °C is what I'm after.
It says **90** °C
